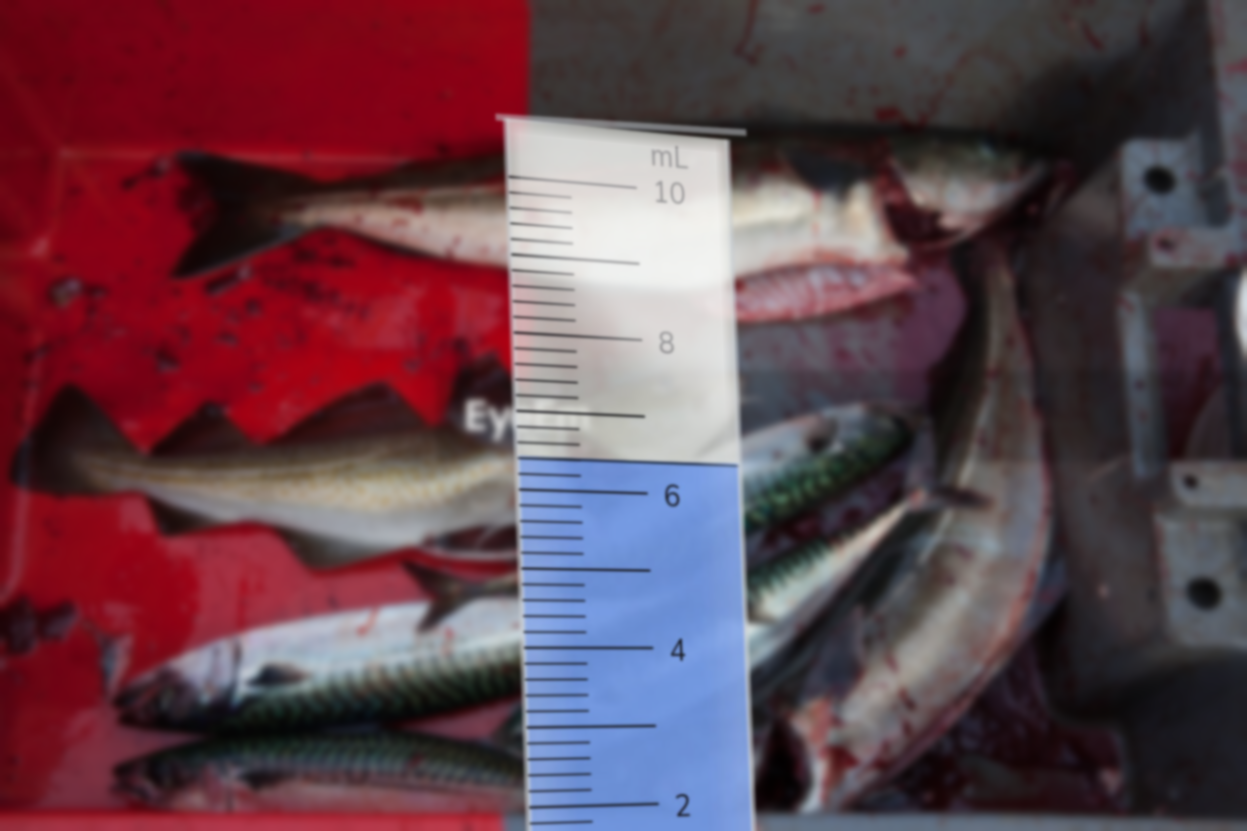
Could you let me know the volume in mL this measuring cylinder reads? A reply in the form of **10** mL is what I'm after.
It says **6.4** mL
